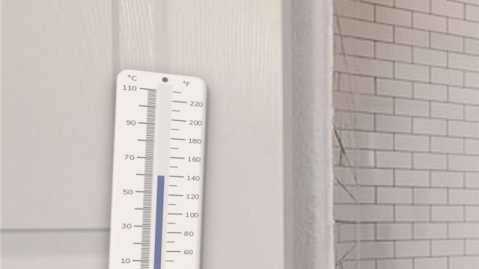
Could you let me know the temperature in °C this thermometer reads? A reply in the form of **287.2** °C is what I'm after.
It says **60** °C
